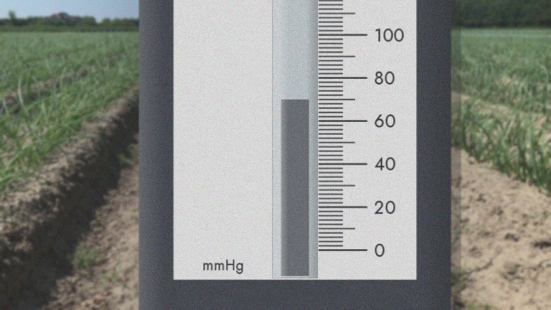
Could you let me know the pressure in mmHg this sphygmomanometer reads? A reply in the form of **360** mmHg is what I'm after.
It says **70** mmHg
